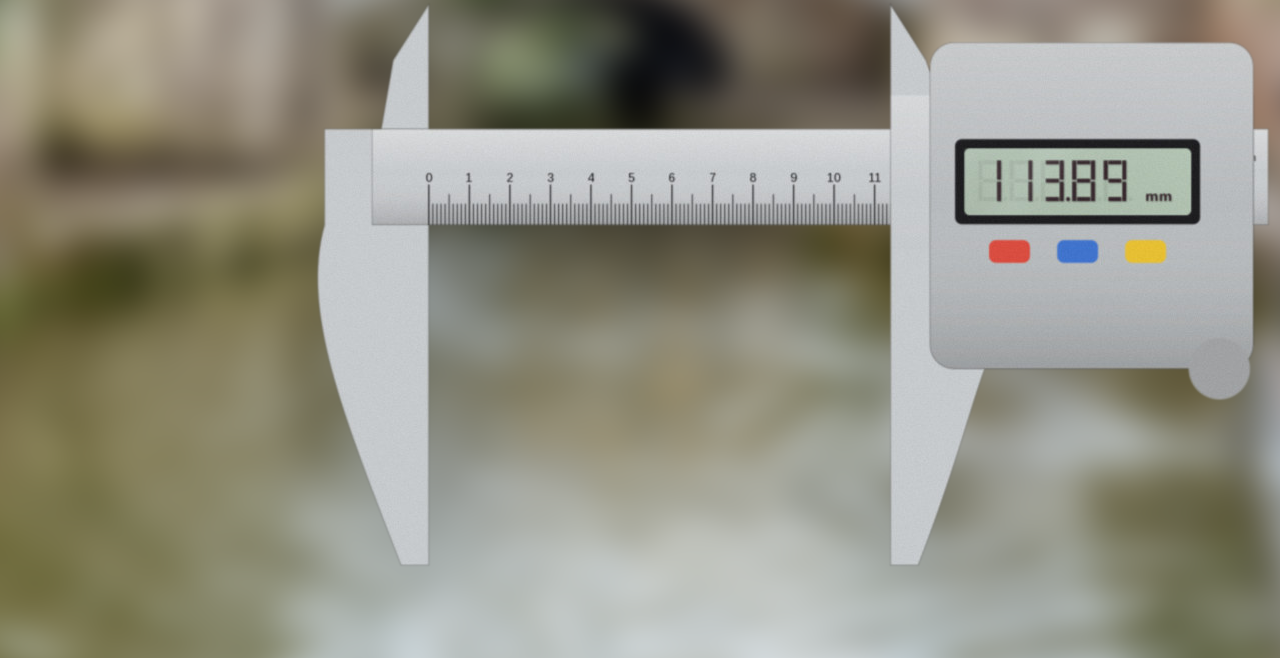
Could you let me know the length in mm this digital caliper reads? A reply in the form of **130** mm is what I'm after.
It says **113.89** mm
